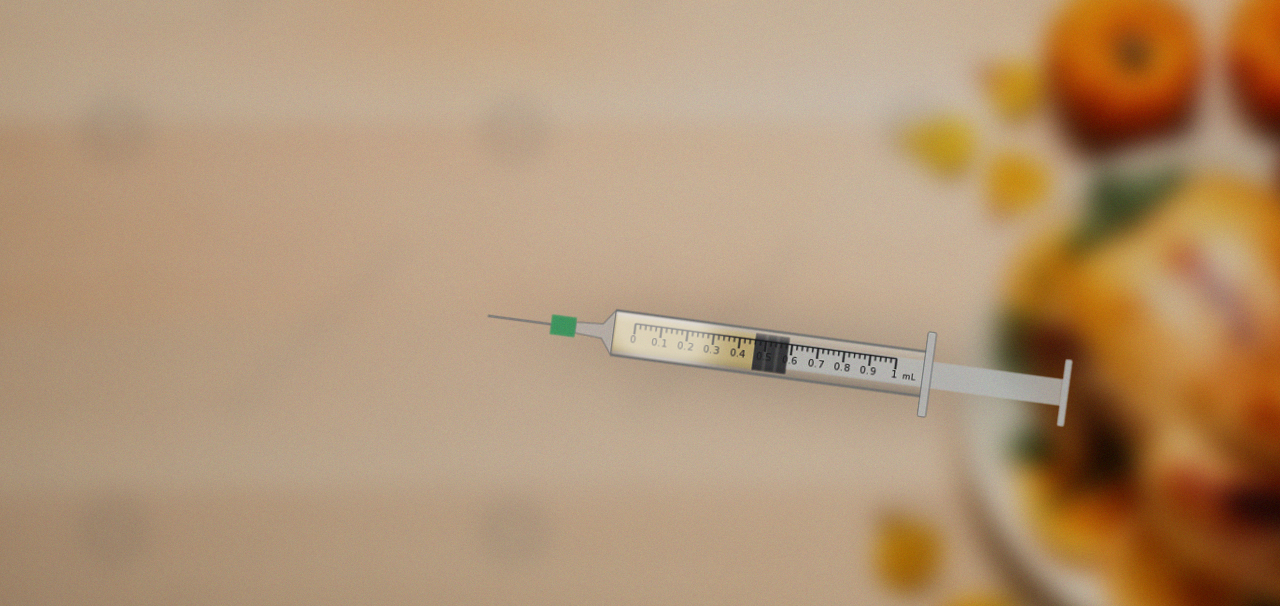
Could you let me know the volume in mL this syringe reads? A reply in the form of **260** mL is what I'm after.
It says **0.46** mL
